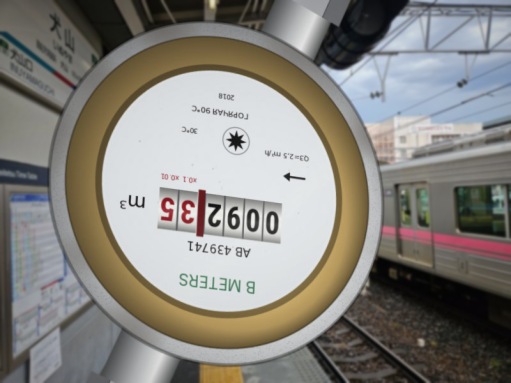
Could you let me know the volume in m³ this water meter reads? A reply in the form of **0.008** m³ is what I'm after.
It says **92.35** m³
